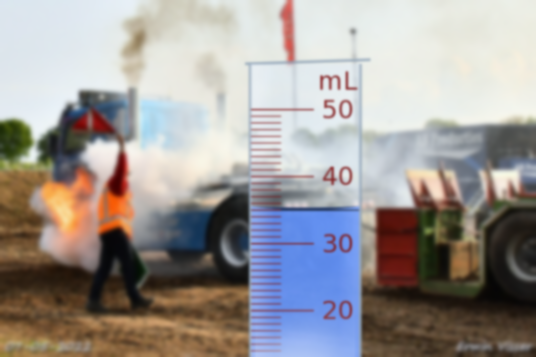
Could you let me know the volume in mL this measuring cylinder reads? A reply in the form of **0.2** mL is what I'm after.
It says **35** mL
